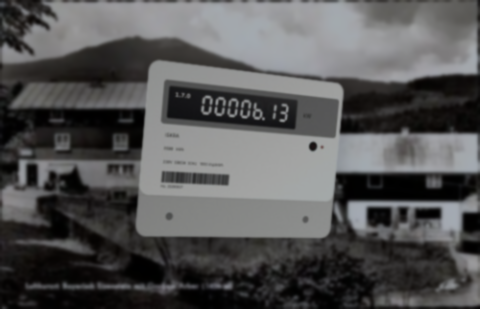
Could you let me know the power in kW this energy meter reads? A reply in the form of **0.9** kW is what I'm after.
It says **6.13** kW
